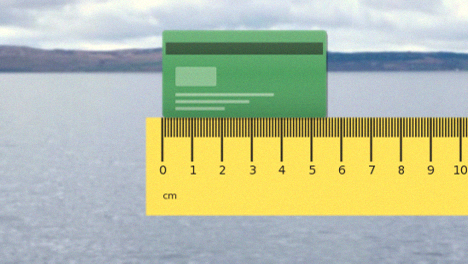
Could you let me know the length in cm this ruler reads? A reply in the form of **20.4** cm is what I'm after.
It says **5.5** cm
